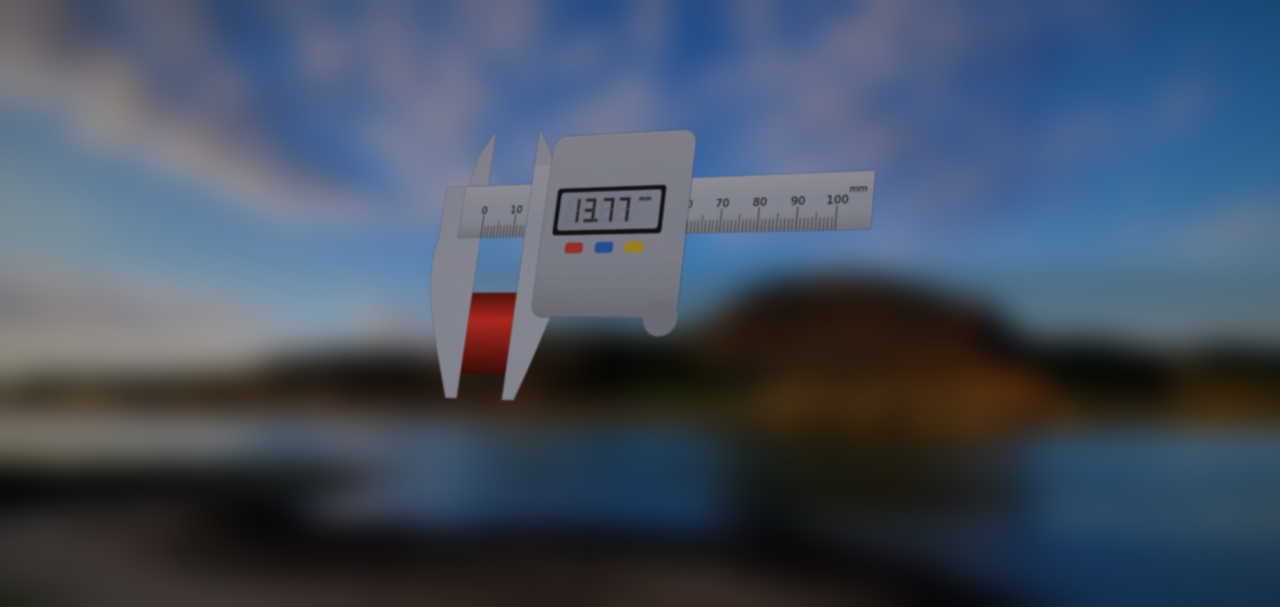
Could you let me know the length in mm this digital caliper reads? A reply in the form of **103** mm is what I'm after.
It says **13.77** mm
